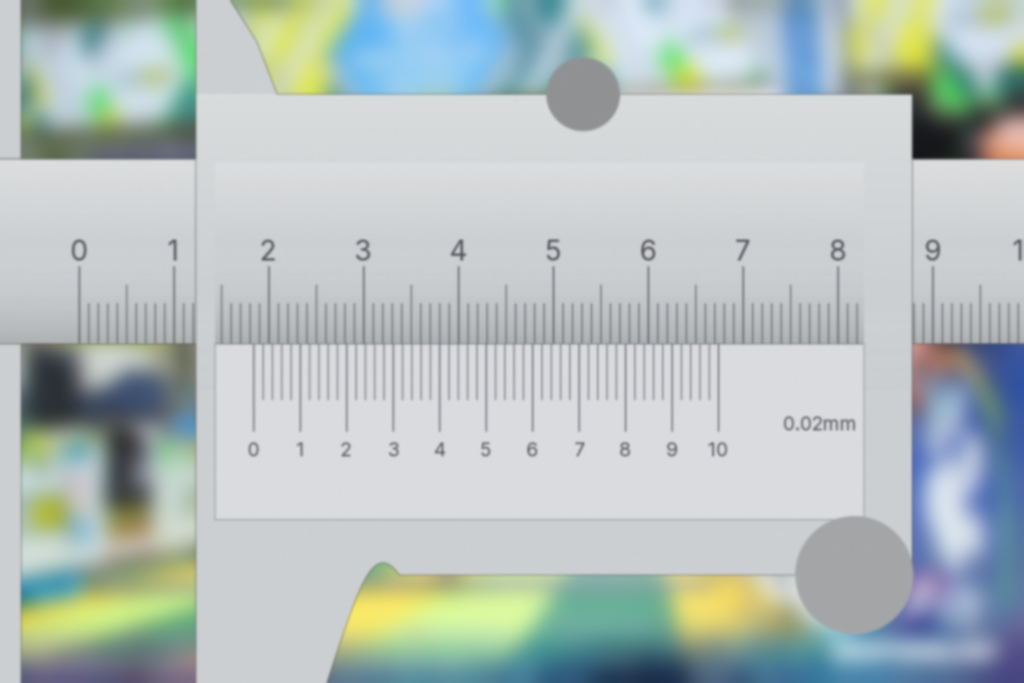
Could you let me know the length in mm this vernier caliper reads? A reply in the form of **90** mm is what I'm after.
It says **18.4** mm
